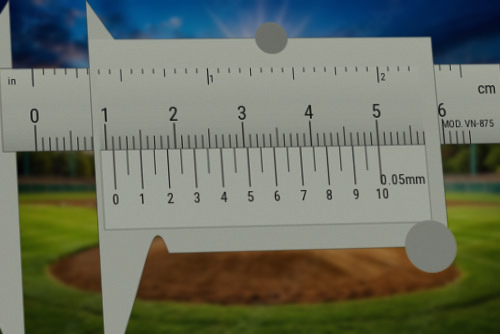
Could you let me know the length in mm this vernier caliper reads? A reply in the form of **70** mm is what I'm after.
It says **11.0** mm
